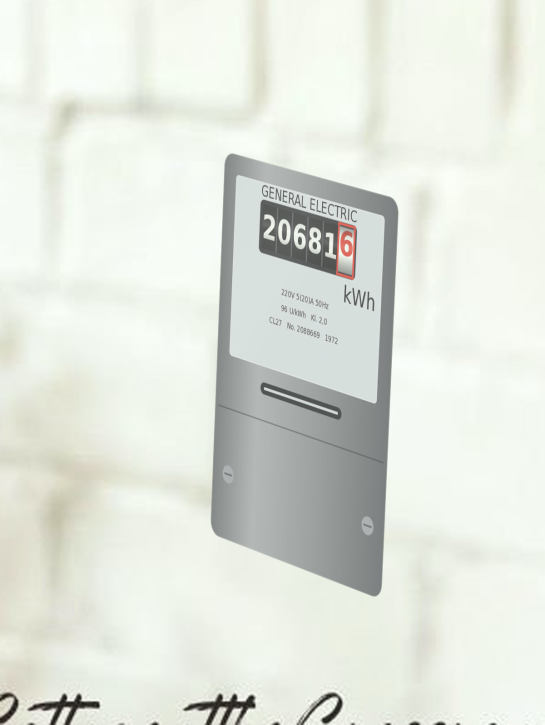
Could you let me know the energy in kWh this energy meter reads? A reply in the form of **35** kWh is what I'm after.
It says **20681.6** kWh
